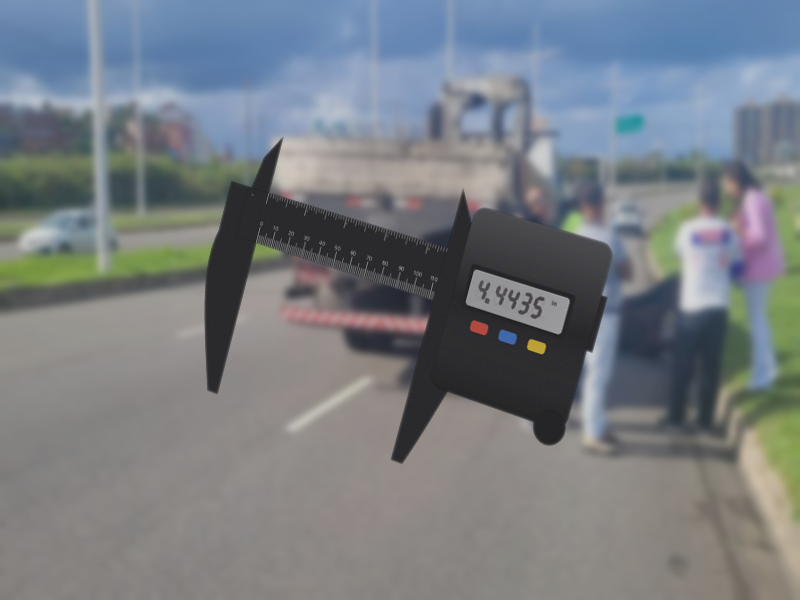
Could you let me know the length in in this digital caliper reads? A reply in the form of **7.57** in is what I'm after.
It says **4.4435** in
